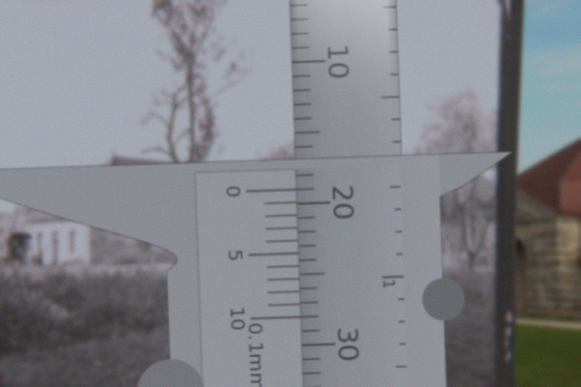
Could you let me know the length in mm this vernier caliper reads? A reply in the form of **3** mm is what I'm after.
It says **19.0** mm
